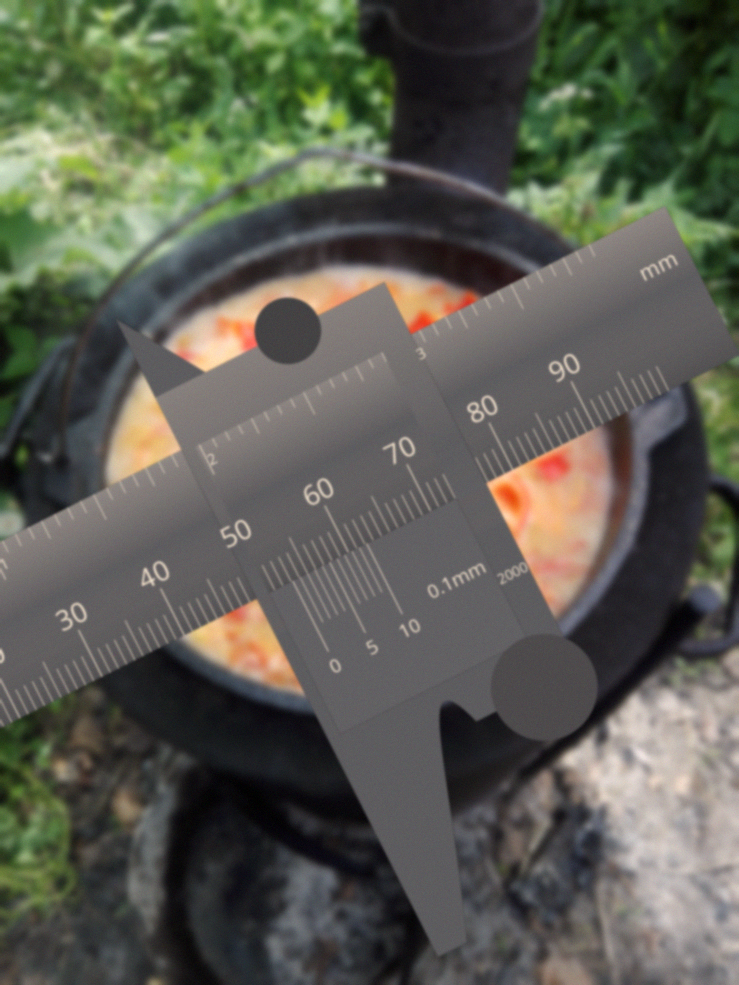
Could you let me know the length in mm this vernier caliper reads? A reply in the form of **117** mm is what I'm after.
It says **53.2** mm
